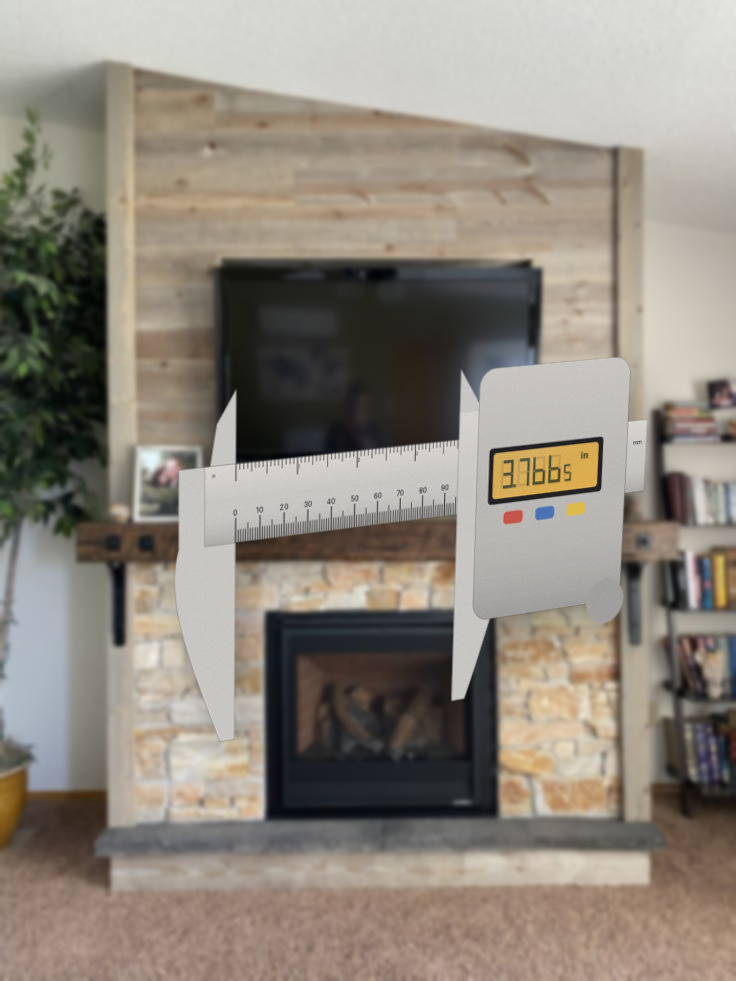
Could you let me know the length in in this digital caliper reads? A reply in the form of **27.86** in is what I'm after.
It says **3.7665** in
